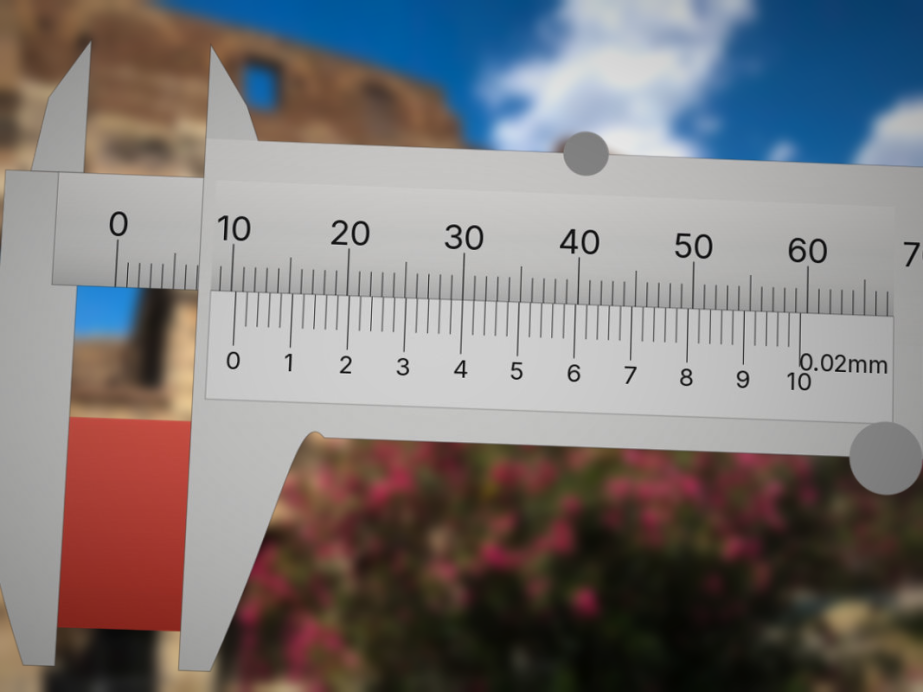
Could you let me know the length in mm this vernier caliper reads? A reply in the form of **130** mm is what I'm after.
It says **10.4** mm
